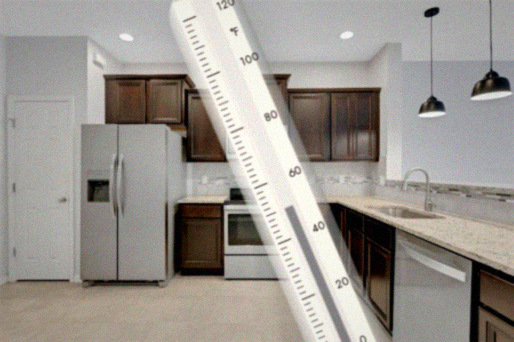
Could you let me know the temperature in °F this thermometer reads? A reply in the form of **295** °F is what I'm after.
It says **50** °F
